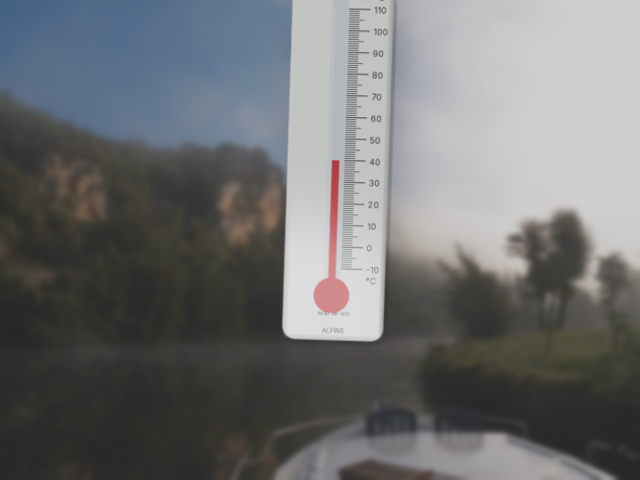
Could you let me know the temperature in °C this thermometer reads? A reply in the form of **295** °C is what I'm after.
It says **40** °C
